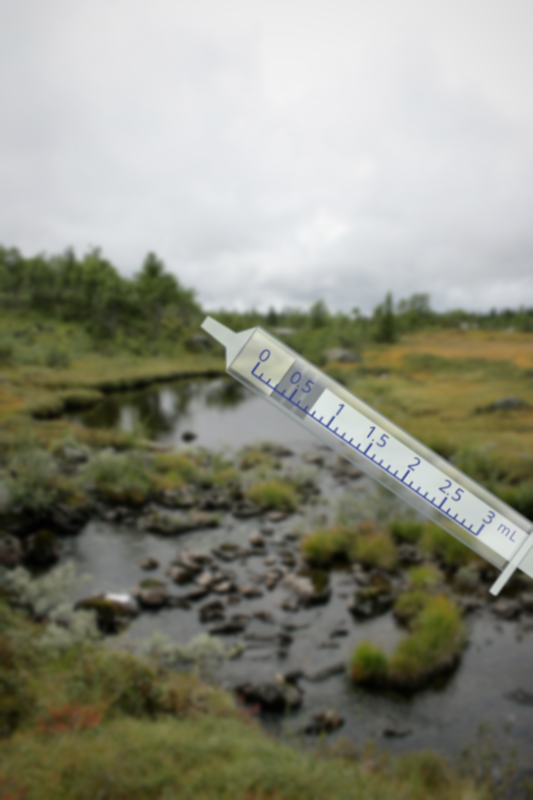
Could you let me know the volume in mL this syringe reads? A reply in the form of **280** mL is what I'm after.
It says **0.3** mL
